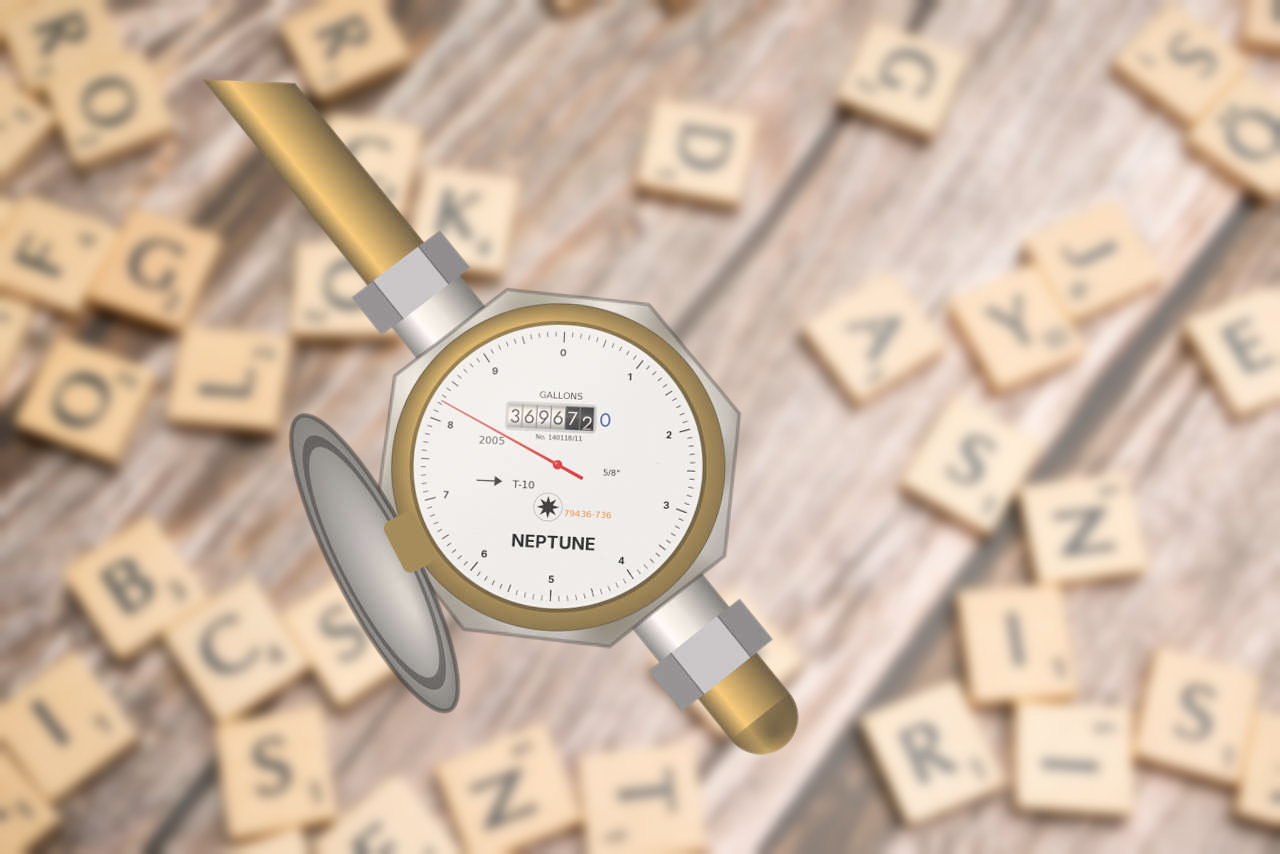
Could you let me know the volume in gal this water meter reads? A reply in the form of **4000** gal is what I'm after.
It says **3696718.2** gal
